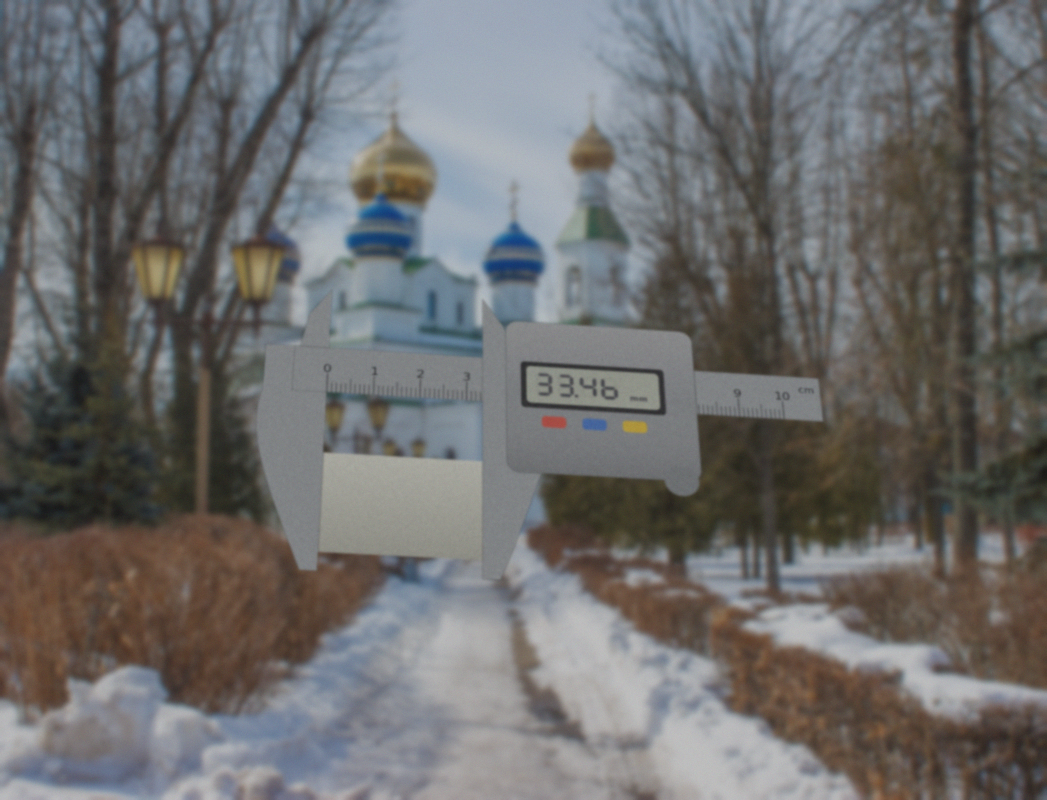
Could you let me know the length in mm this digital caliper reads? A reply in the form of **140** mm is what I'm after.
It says **33.46** mm
